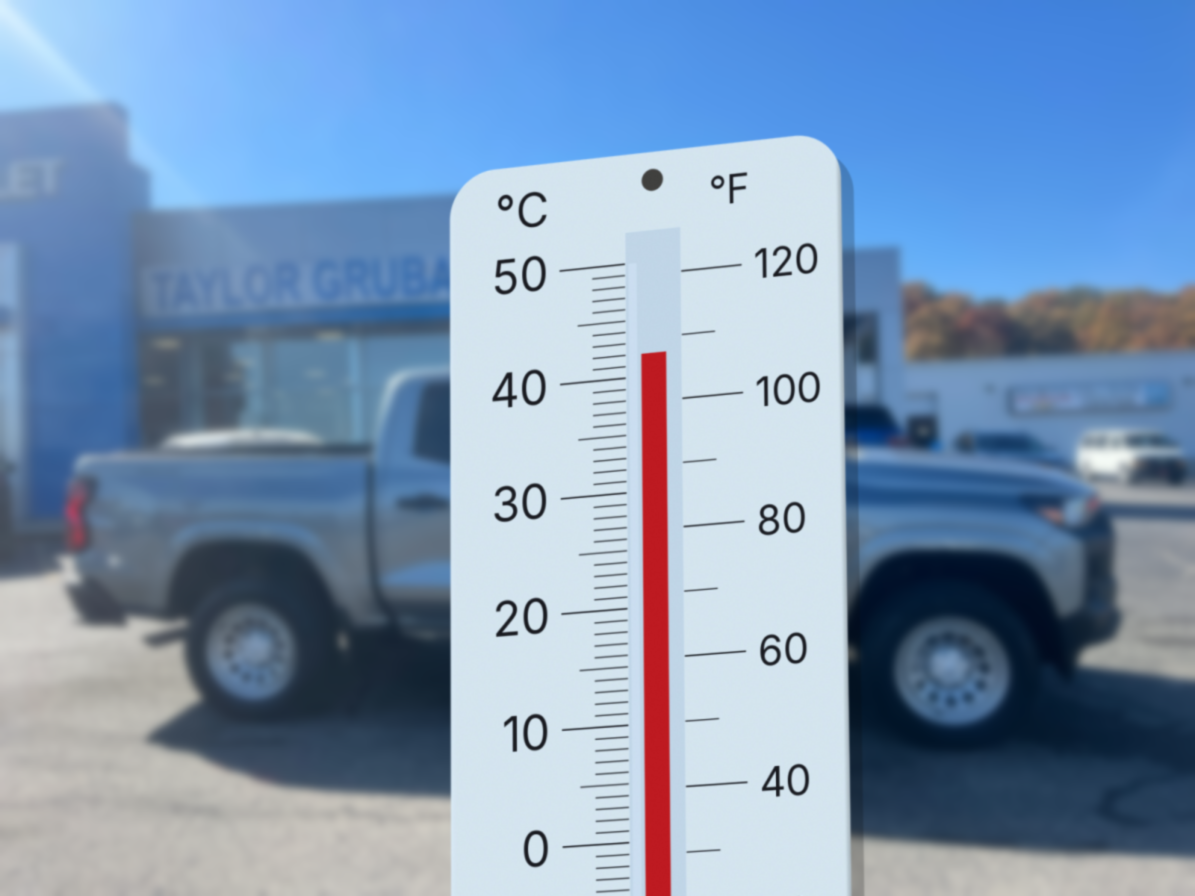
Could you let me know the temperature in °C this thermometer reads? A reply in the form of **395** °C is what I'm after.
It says **42** °C
